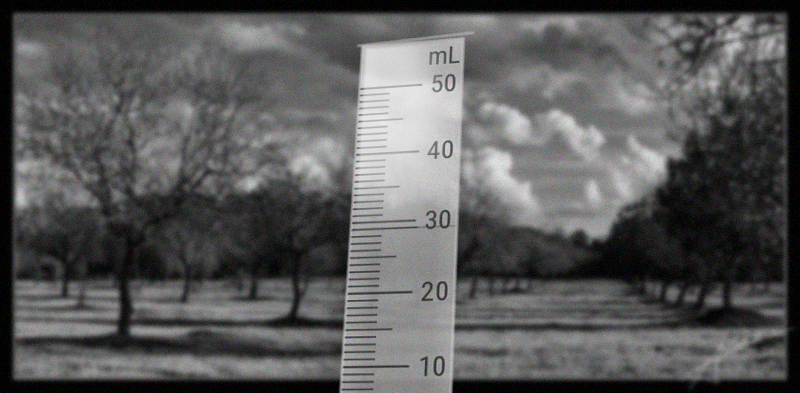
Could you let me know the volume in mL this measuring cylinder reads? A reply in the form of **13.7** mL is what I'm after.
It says **29** mL
